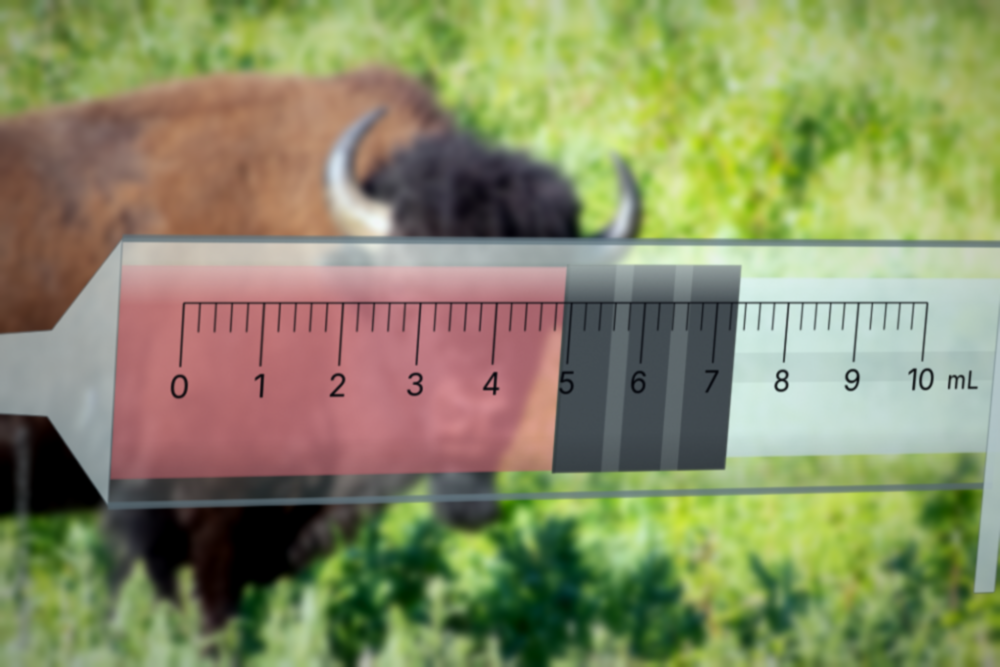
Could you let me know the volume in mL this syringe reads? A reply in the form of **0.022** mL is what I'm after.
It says **4.9** mL
